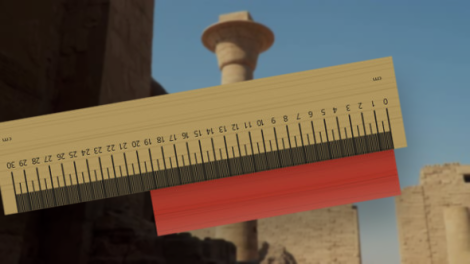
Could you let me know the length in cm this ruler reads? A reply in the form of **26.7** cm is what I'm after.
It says **19.5** cm
